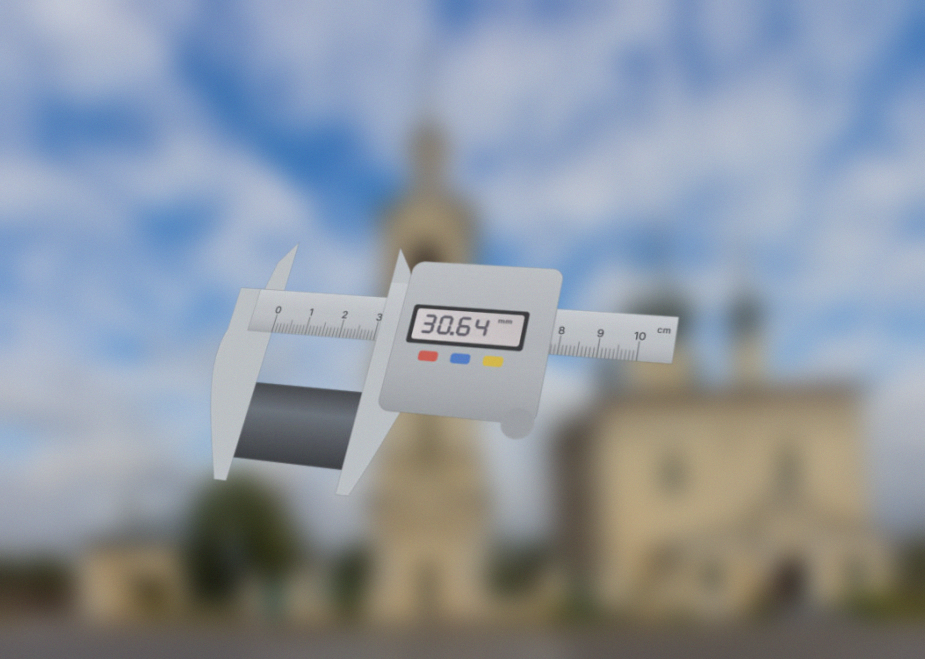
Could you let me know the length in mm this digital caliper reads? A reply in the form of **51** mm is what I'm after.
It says **30.64** mm
